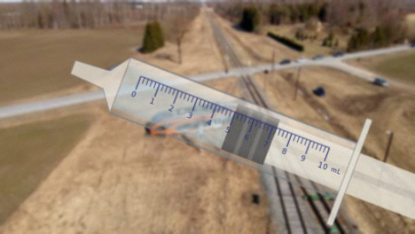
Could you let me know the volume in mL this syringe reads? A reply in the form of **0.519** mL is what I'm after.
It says **5** mL
